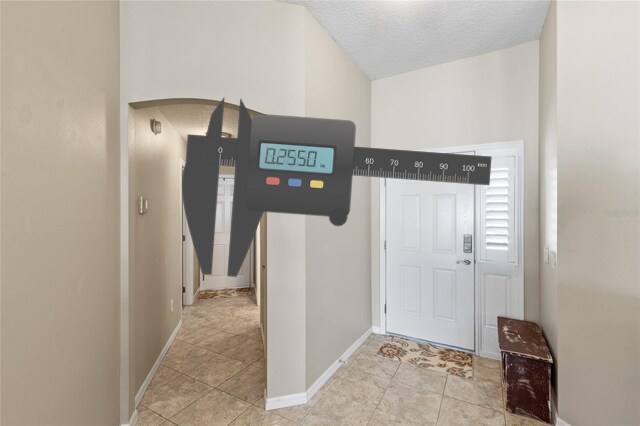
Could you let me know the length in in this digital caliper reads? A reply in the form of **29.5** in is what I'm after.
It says **0.2550** in
